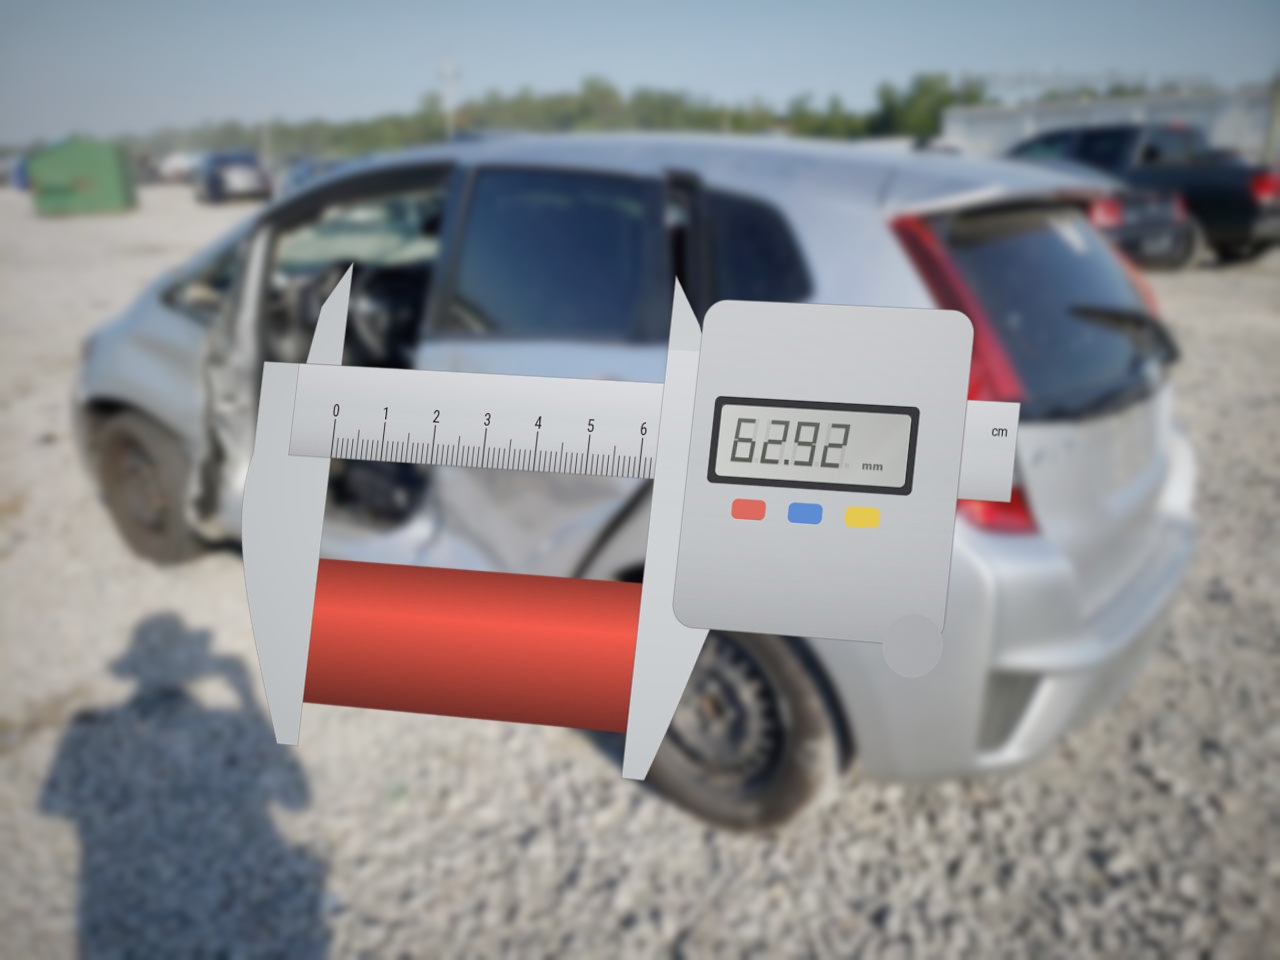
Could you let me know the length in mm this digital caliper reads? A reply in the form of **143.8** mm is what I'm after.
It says **62.92** mm
